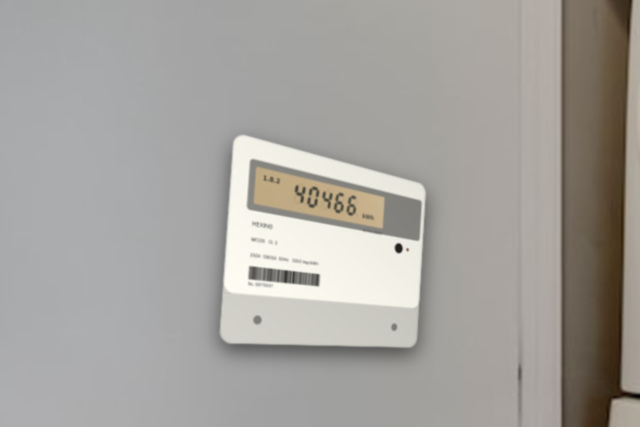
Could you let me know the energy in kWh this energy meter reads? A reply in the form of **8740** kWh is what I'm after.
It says **40466** kWh
